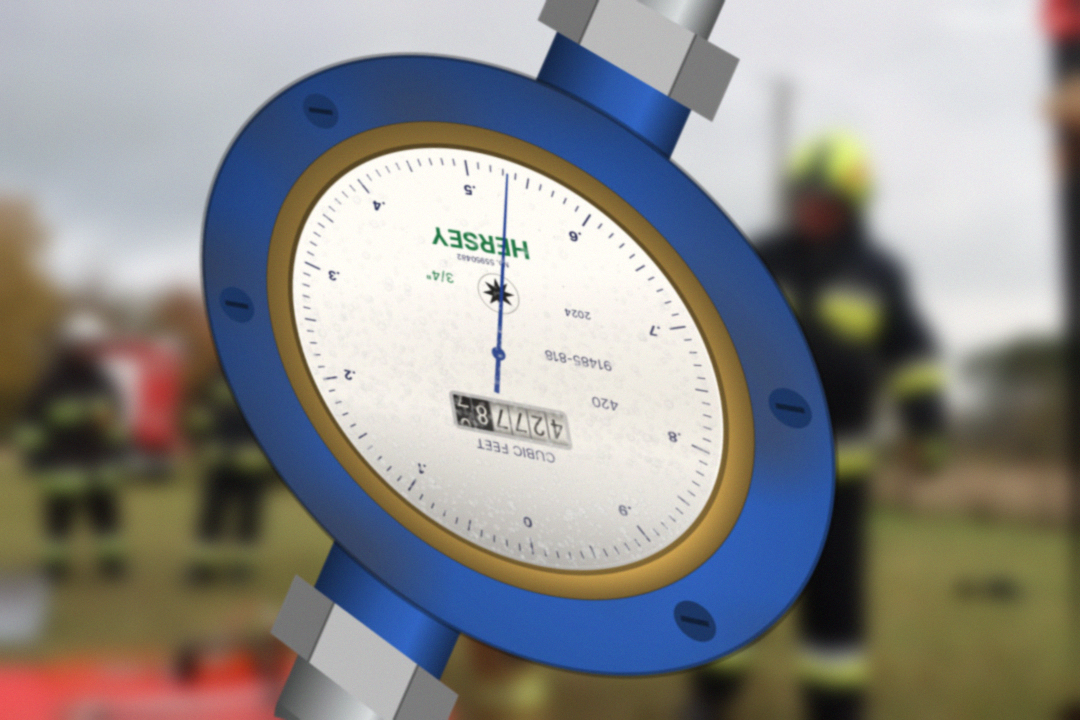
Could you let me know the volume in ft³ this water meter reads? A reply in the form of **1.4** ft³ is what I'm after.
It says **427786.53** ft³
